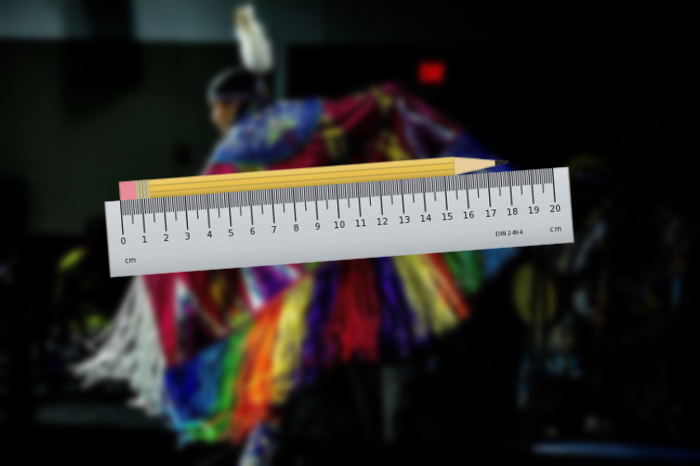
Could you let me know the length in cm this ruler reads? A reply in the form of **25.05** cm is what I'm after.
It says **18** cm
